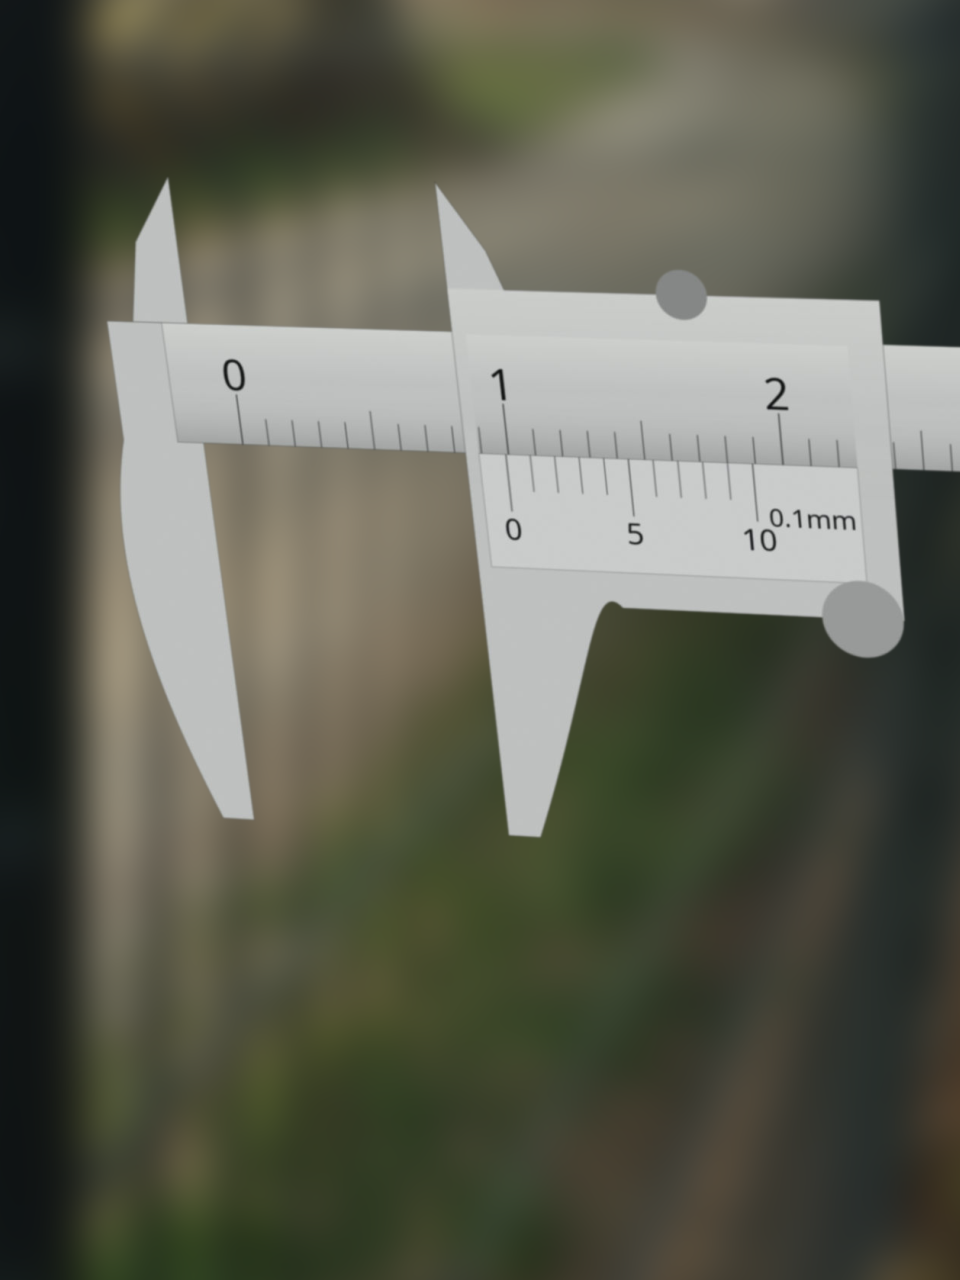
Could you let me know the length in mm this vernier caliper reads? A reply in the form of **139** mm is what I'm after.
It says **9.9** mm
